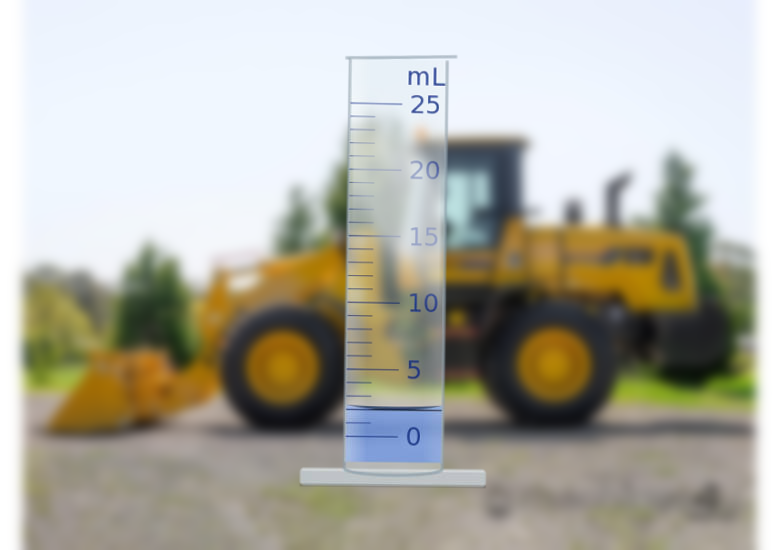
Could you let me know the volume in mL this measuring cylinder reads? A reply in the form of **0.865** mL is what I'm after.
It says **2** mL
